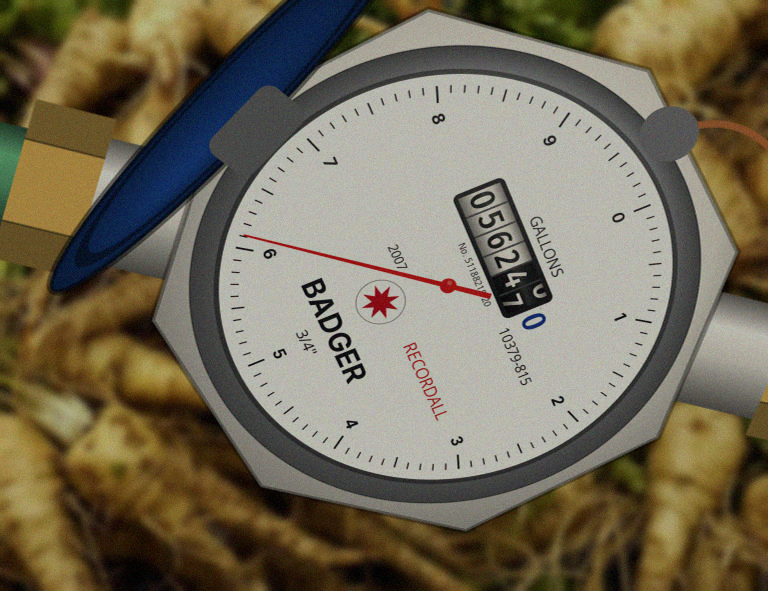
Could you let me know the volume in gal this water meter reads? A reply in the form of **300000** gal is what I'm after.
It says **562466.1** gal
